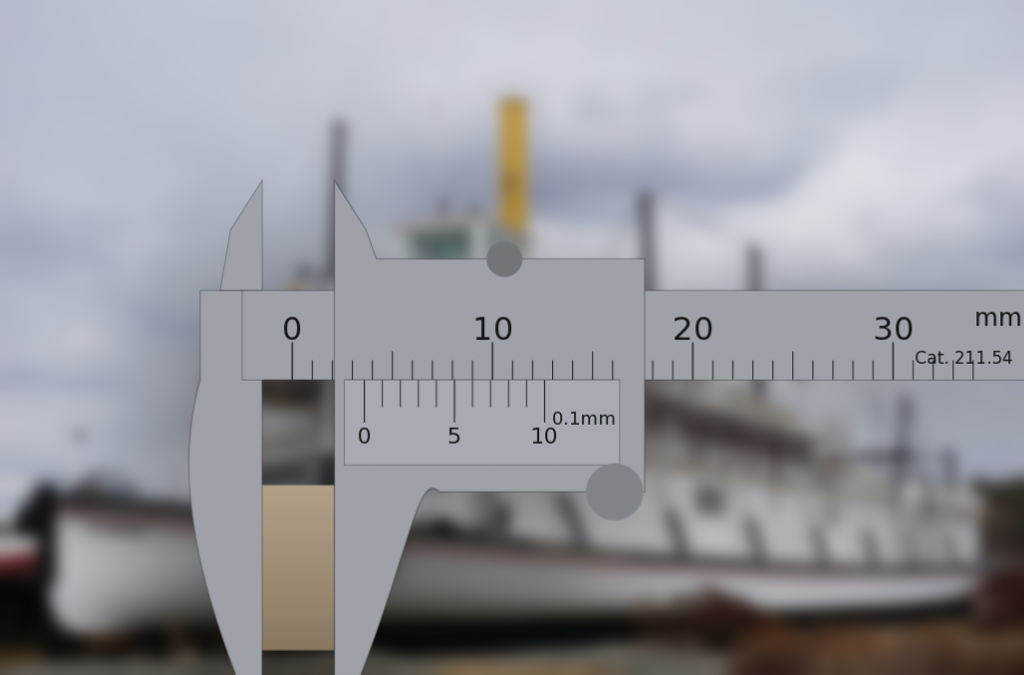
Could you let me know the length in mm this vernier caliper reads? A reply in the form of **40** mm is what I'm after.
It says **3.6** mm
